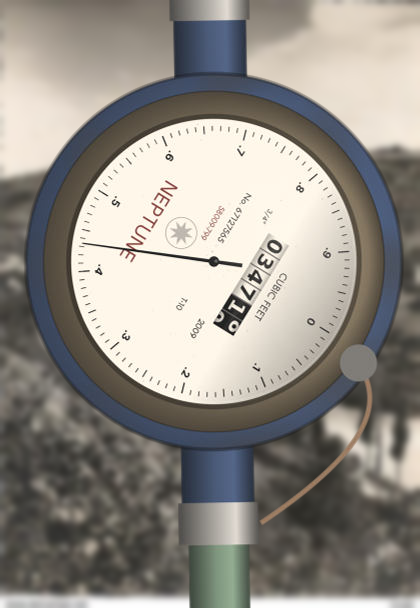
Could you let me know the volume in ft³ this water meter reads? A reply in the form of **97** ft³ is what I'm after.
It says **34718.43** ft³
